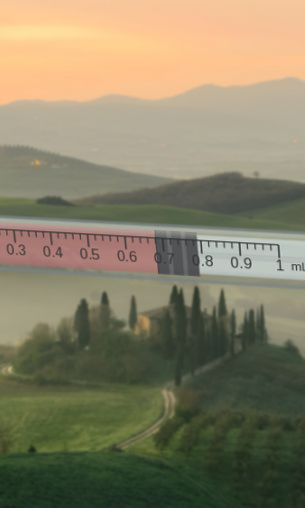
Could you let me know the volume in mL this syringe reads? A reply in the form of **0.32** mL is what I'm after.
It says **0.68** mL
